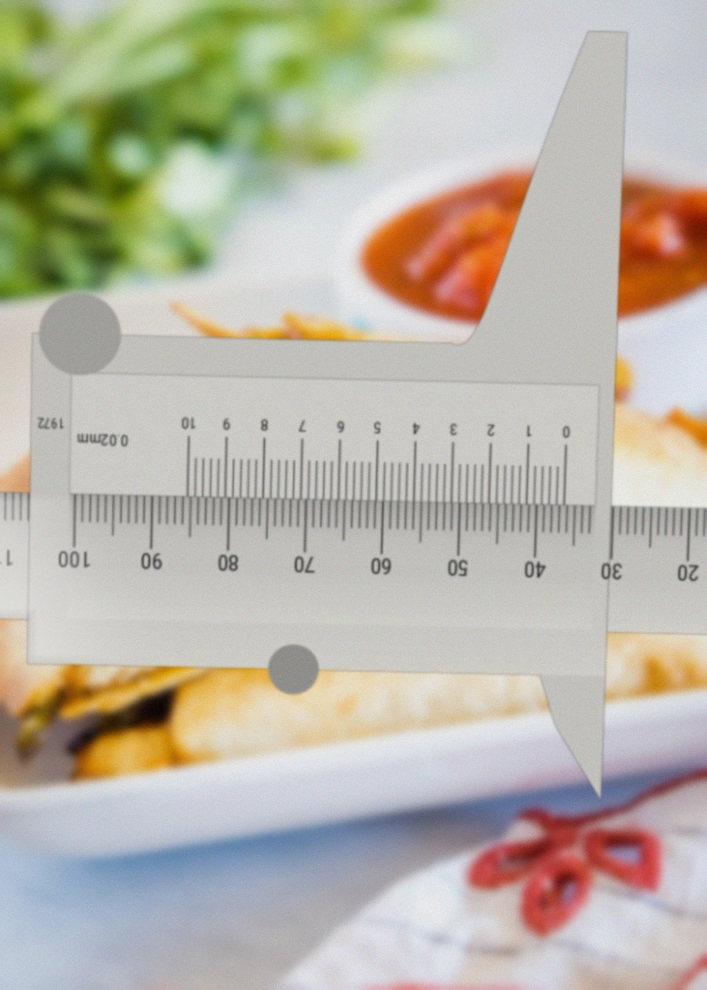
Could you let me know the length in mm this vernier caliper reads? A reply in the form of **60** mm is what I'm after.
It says **36.4** mm
